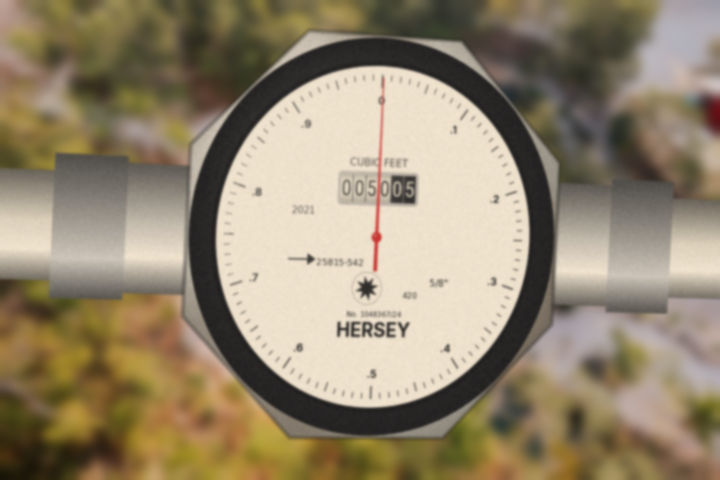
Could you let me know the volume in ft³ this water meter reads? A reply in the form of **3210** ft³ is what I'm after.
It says **5005.00** ft³
